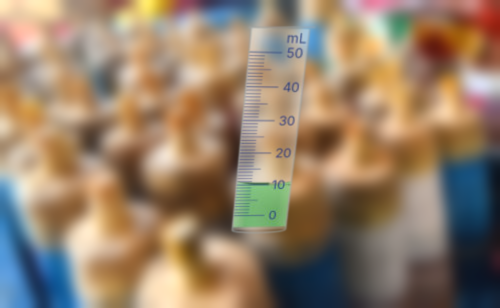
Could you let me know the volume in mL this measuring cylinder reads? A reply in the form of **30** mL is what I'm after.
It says **10** mL
